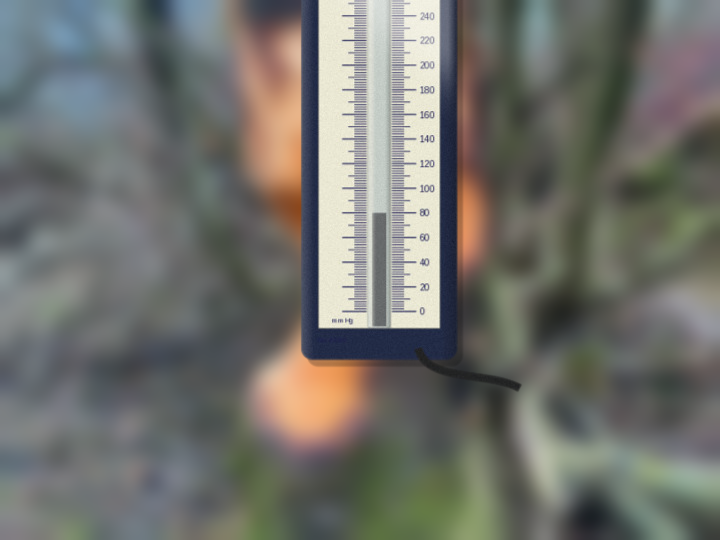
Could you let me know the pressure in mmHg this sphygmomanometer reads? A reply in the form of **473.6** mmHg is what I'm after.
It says **80** mmHg
